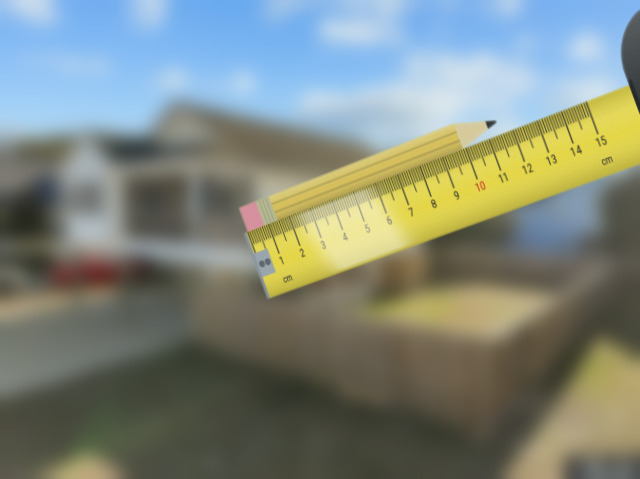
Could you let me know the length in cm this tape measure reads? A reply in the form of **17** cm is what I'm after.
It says **11.5** cm
